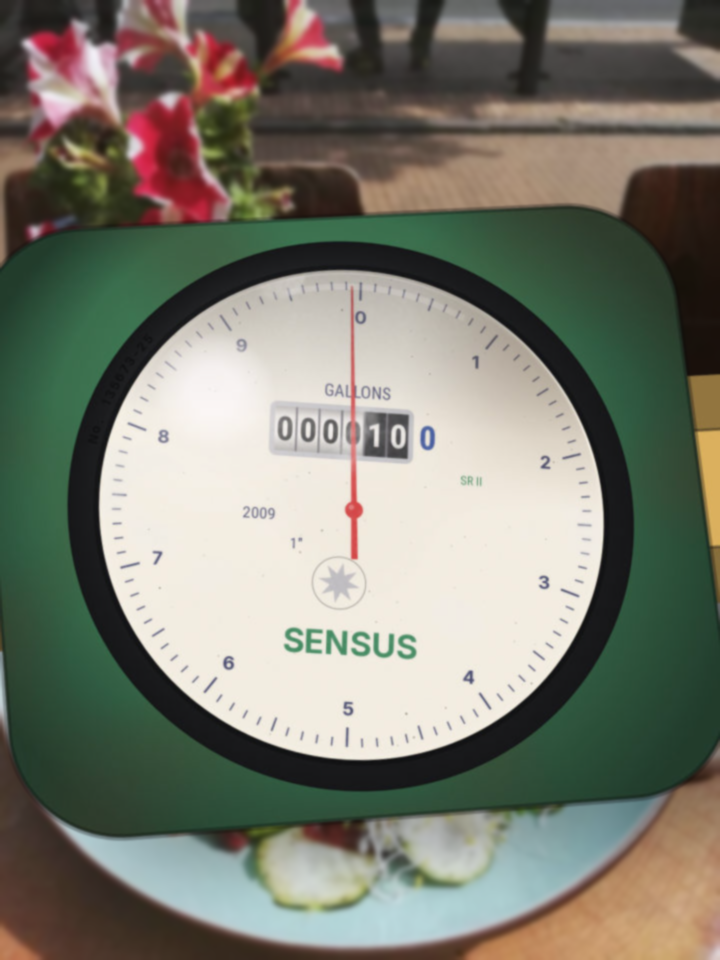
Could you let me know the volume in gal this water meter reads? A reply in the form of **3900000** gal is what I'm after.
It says **99.9** gal
